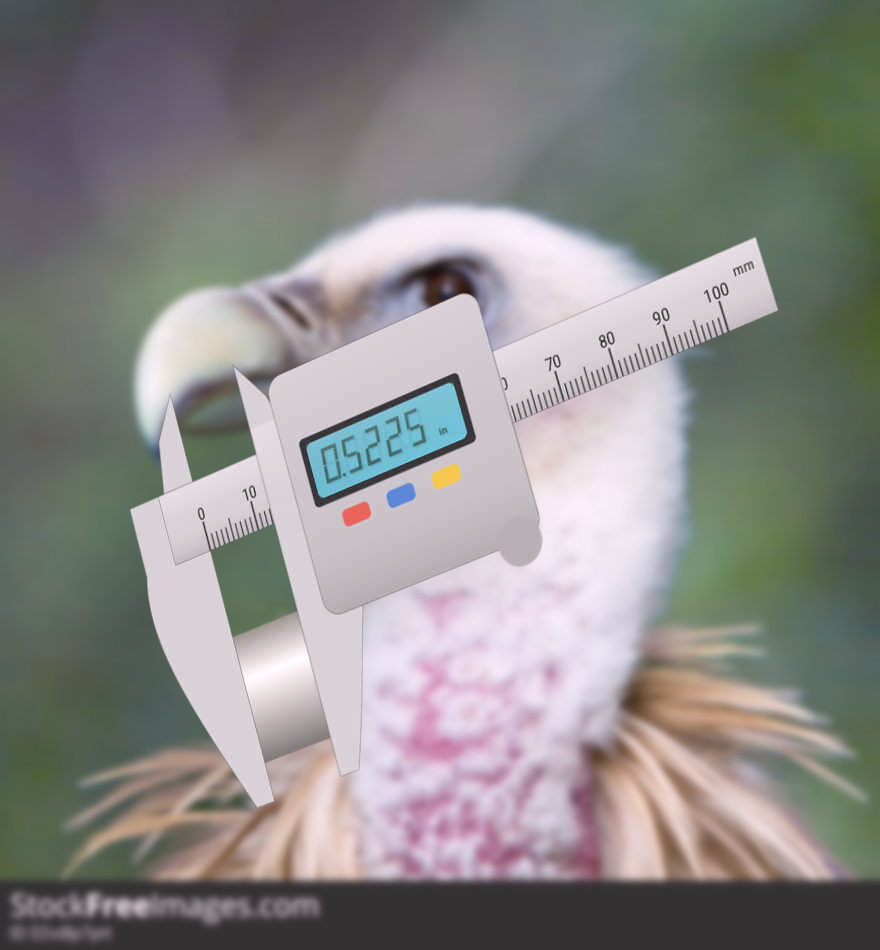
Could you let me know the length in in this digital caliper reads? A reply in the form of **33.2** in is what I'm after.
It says **0.5225** in
